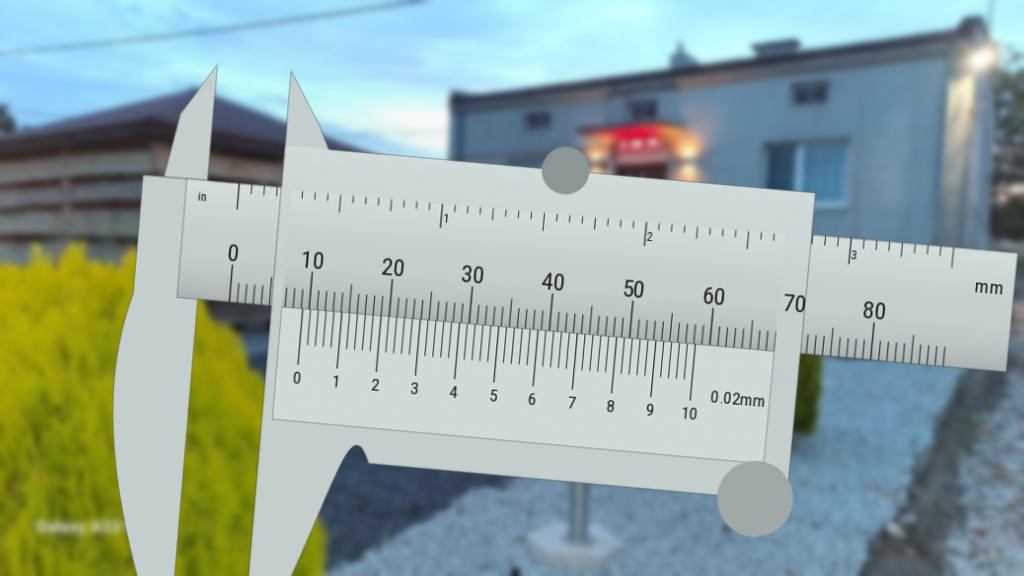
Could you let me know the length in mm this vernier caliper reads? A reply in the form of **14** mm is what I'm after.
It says **9.2** mm
